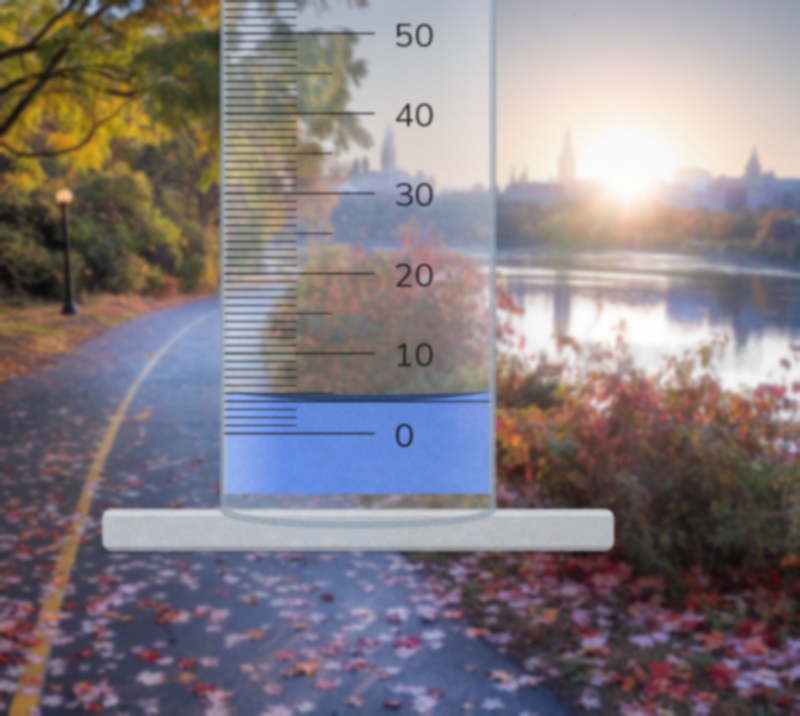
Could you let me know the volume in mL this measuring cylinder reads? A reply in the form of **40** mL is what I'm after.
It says **4** mL
